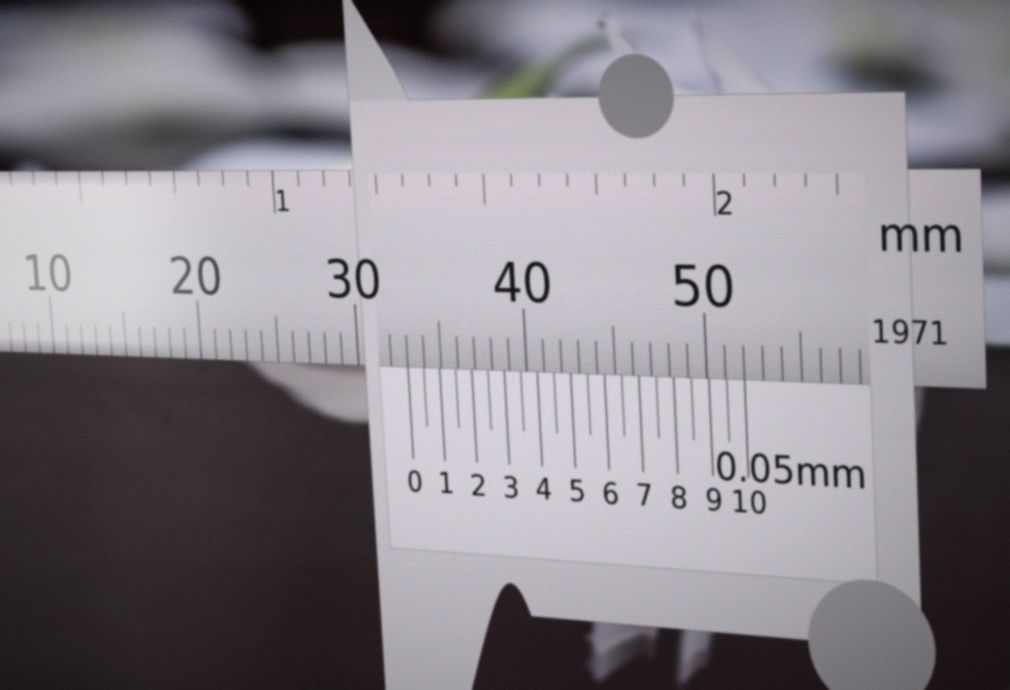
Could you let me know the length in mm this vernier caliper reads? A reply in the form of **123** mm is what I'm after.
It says **33.0** mm
